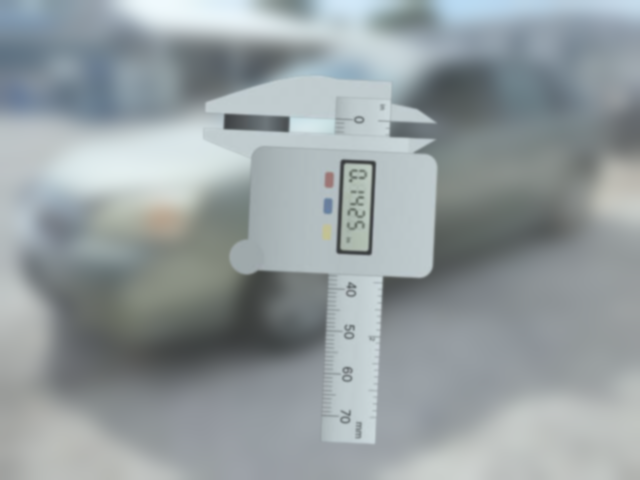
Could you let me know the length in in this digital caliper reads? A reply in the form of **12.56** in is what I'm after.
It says **0.1425** in
